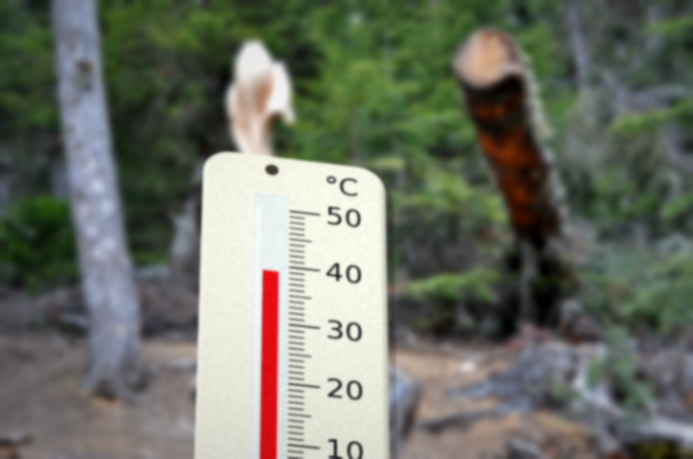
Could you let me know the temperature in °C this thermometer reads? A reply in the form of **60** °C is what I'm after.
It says **39** °C
